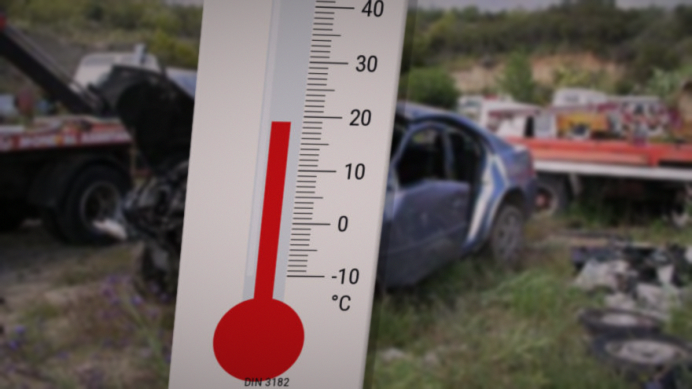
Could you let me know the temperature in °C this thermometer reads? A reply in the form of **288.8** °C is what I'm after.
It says **19** °C
